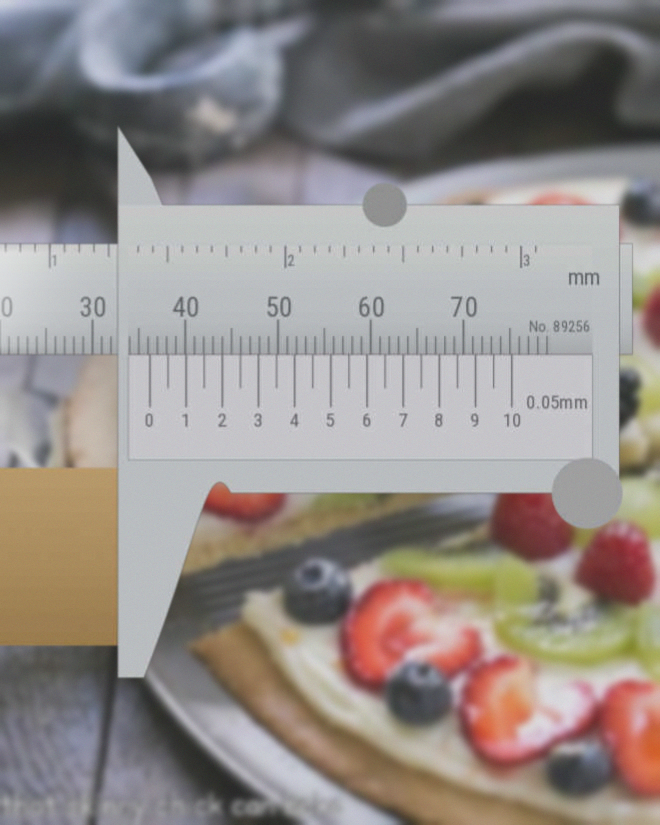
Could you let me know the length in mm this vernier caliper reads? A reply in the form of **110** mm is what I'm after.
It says **36.2** mm
